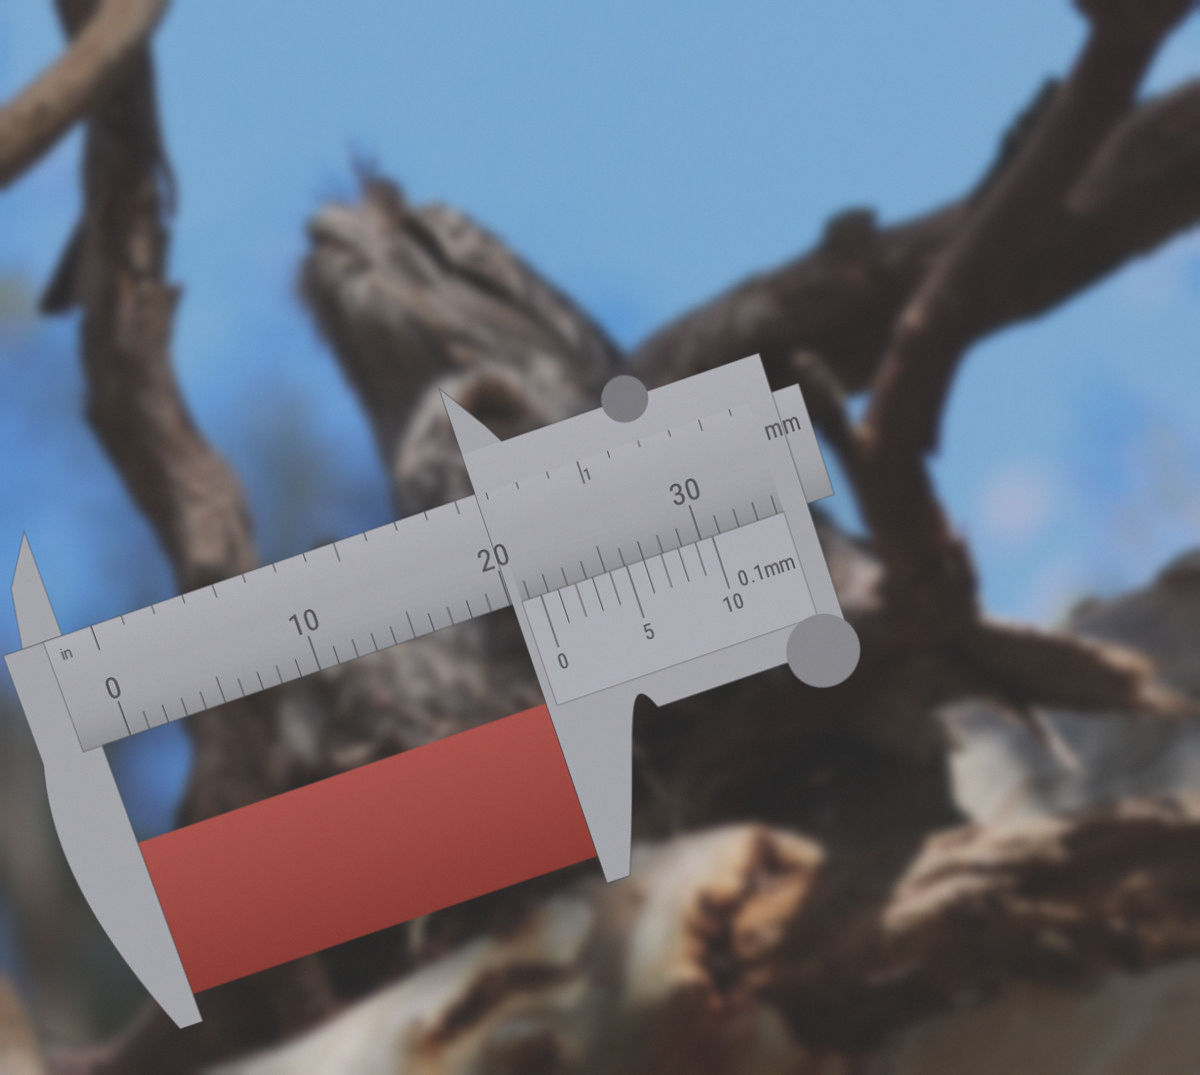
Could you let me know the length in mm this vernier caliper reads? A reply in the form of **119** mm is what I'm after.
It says **21.6** mm
